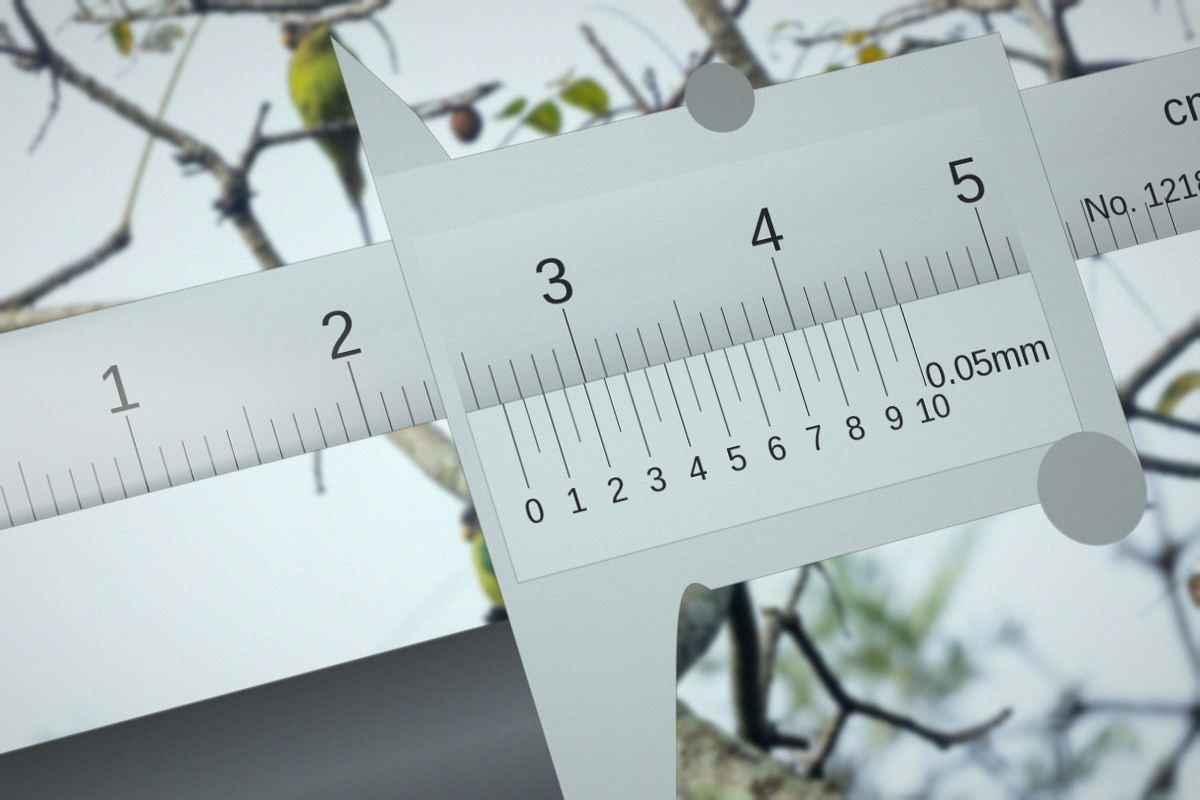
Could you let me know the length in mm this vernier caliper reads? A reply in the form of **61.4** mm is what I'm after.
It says **26.1** mm
